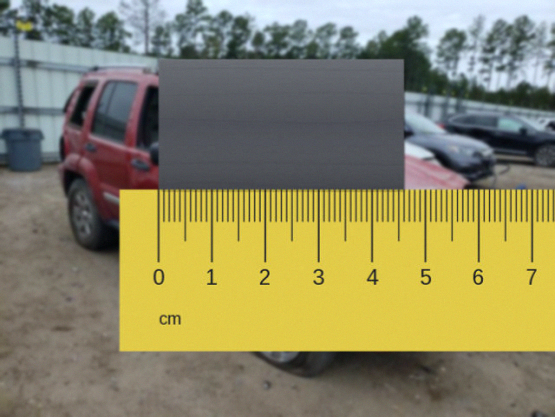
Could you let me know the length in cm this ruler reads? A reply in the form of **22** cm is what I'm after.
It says **4.6** cm
